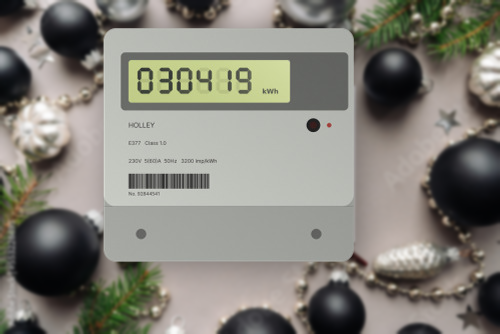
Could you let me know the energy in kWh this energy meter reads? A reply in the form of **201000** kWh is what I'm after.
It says **30419** kWh
